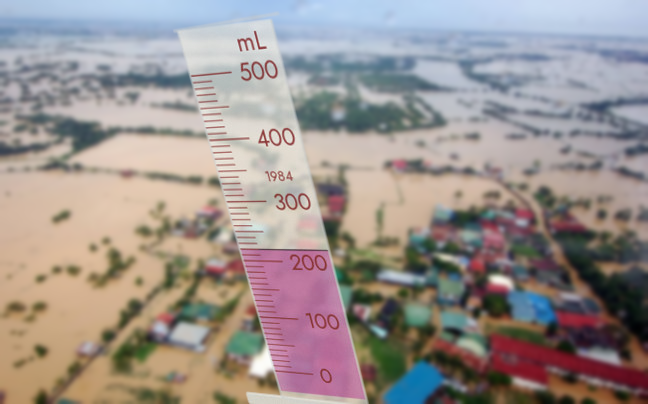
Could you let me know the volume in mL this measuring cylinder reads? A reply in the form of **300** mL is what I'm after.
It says **220** mL
